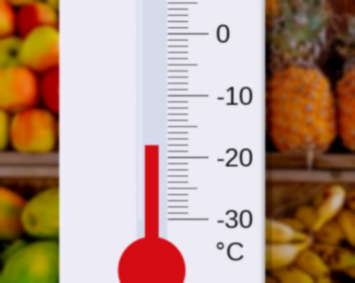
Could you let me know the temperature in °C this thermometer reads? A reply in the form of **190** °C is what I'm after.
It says **-18** °C
